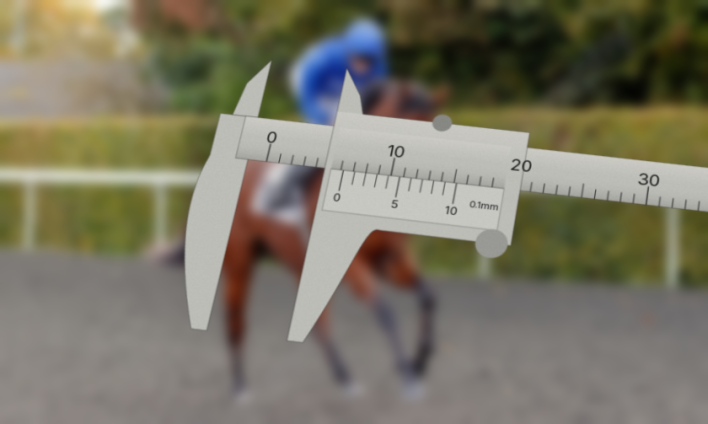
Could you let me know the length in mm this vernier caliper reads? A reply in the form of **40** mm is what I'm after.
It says **6.2** mm
